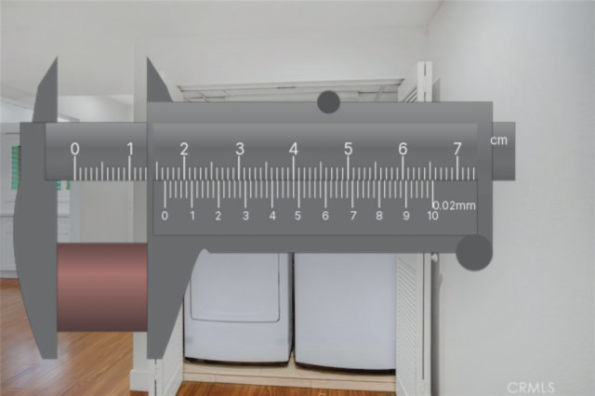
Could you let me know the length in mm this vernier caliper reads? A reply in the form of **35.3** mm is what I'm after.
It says **16.5** mm
